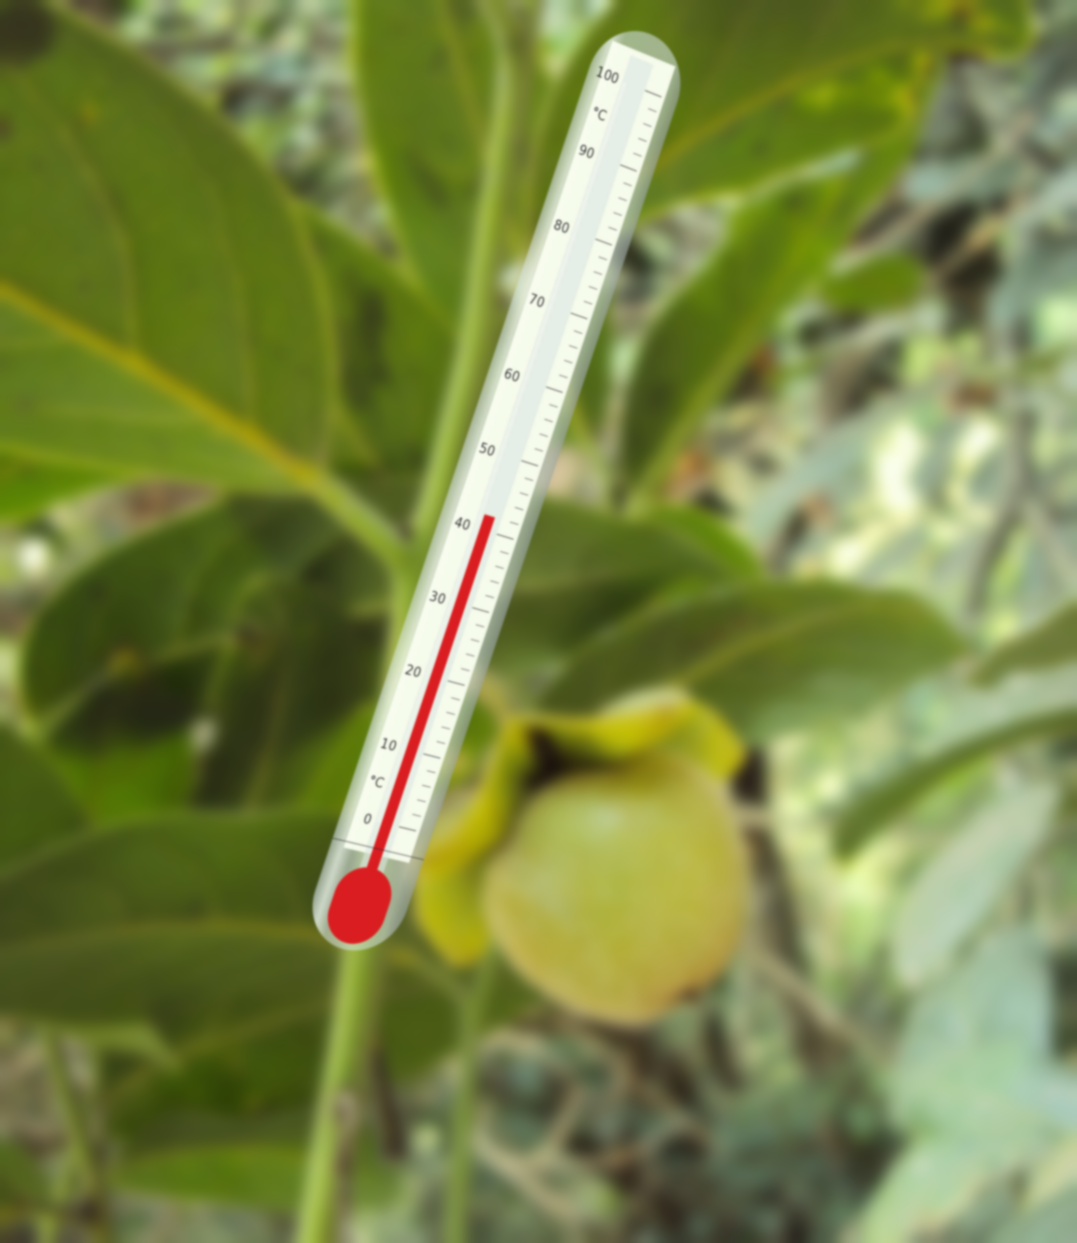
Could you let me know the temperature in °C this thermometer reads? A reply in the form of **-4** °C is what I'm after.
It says **42** °C
